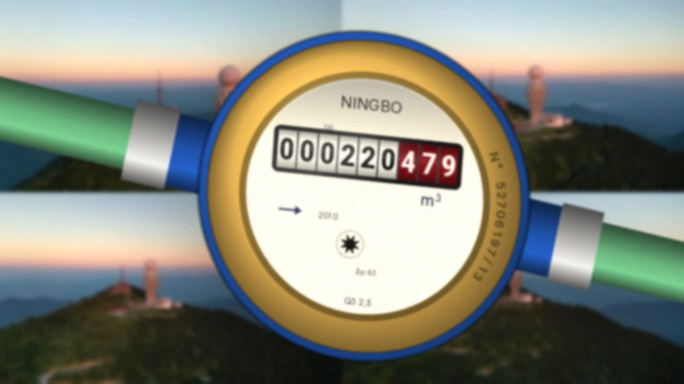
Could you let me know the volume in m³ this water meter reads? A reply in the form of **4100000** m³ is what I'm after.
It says **220.479** m³
